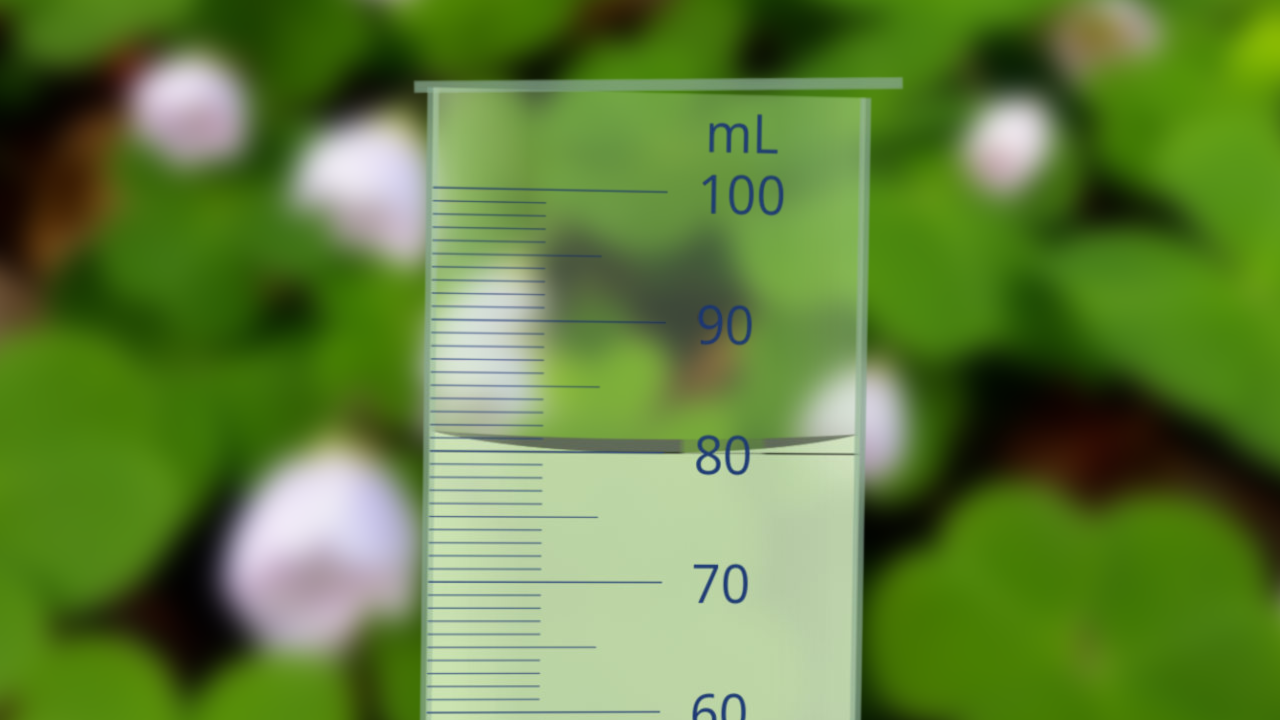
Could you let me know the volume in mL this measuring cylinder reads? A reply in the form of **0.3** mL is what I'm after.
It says **80** mL
